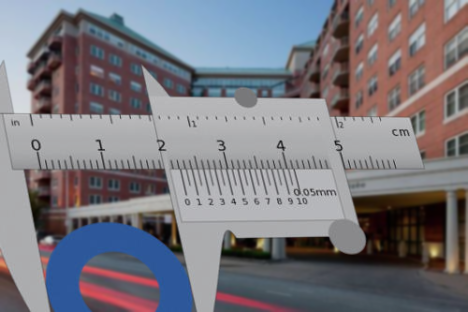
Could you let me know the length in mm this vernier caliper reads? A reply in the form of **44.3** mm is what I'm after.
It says **22.2** mm
